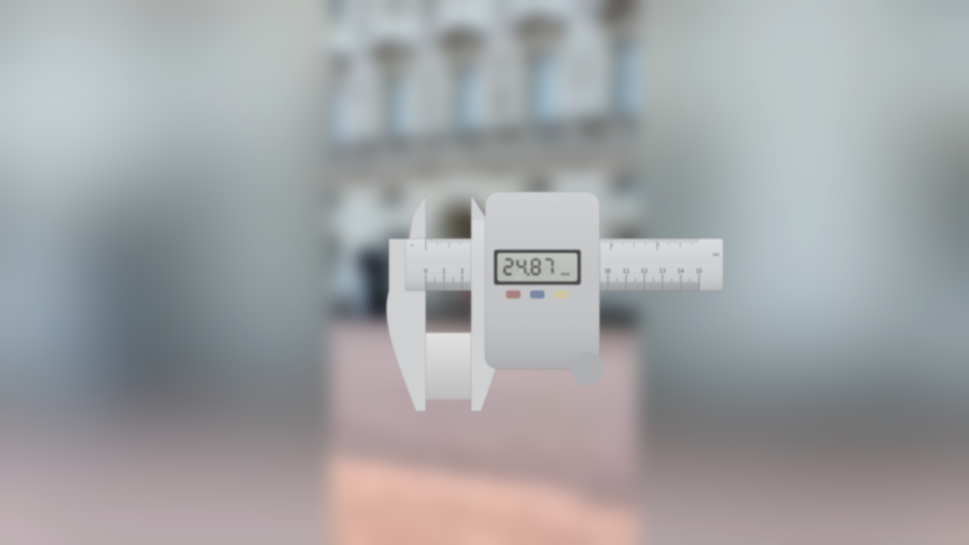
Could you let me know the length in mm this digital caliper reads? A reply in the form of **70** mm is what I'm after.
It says **24.87** mm
